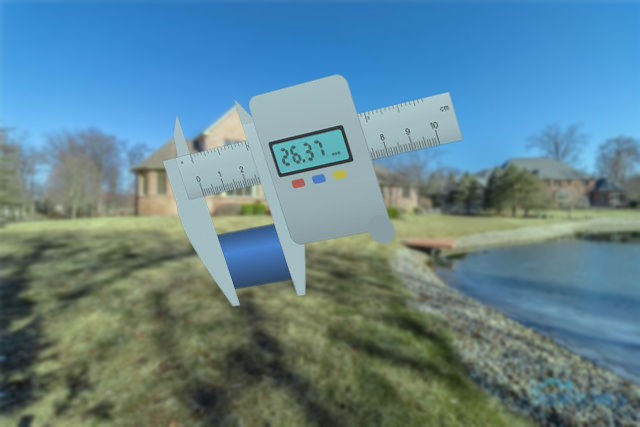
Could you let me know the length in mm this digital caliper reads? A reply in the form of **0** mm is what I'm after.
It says **26.37** mm
